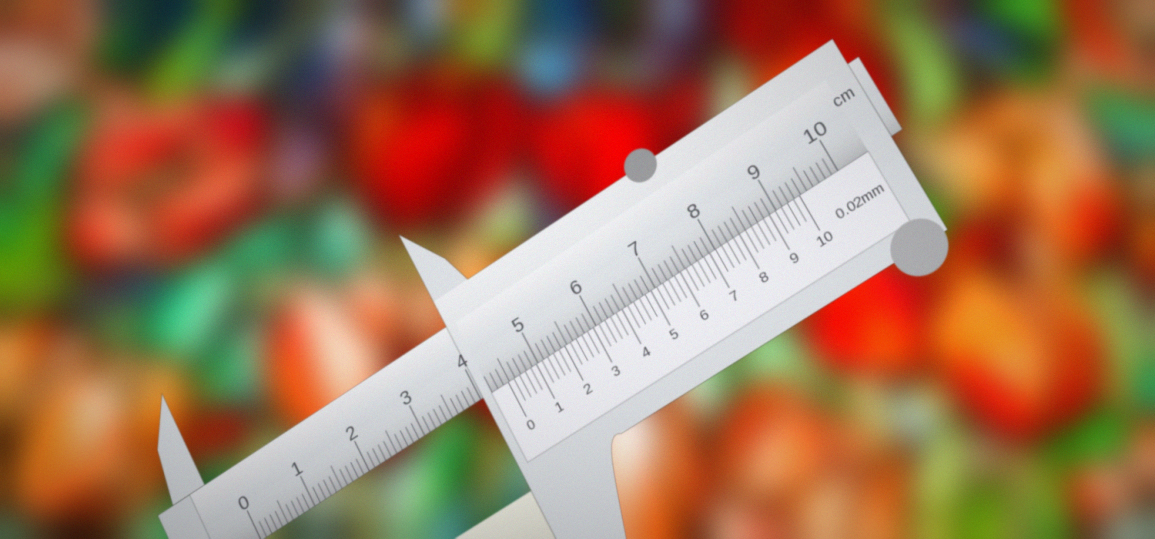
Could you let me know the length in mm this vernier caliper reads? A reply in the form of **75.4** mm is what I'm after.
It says **44.8** mm
